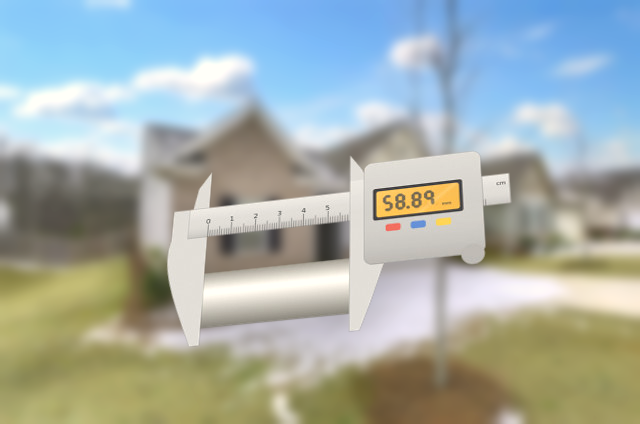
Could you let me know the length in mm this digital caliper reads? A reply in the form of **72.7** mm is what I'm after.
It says **58.89** mm
